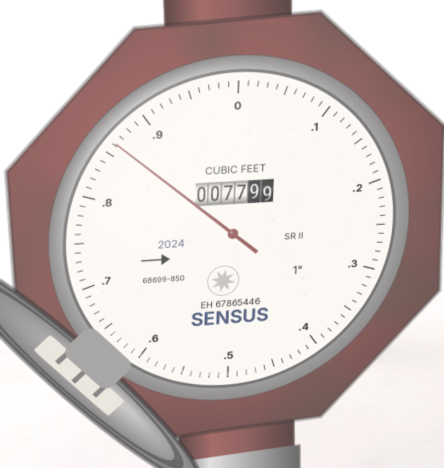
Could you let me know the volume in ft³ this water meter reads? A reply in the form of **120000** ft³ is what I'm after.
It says **7798.86** ft³
